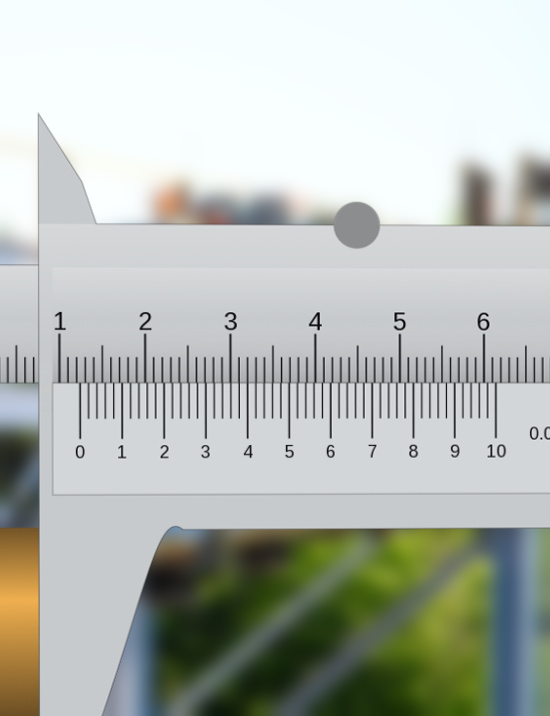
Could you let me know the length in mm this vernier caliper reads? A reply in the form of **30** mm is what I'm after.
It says **12.4** mm
